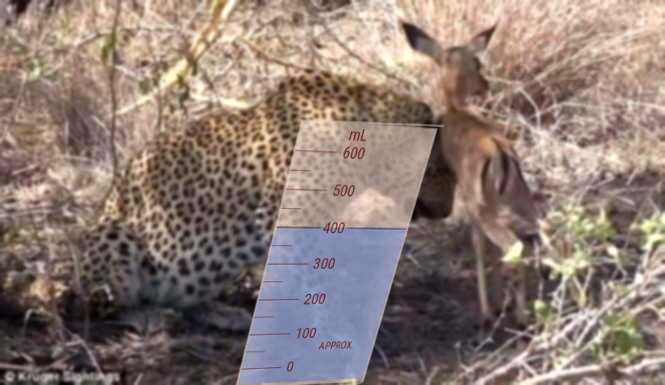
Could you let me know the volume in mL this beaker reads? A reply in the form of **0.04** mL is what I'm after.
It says **400** mL
